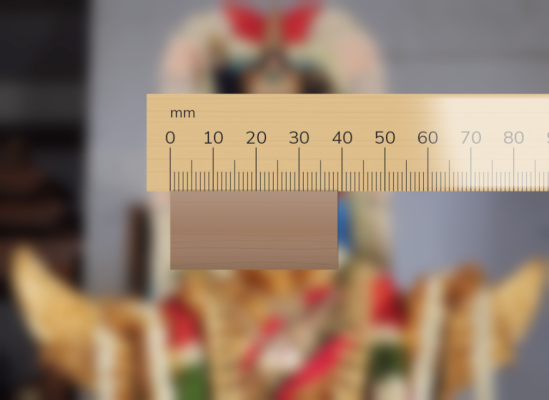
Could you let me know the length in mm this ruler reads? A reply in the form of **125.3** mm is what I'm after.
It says **39** mm
